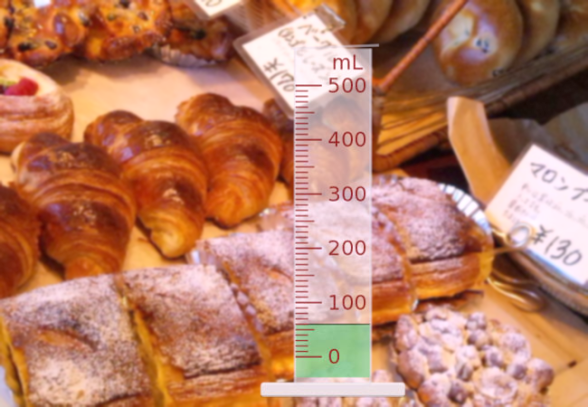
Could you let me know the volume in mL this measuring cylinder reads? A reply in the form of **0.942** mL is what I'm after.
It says **60** mL
